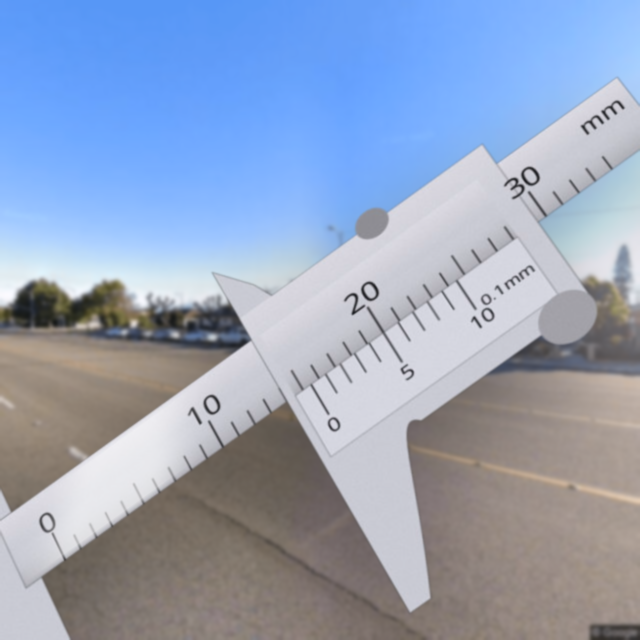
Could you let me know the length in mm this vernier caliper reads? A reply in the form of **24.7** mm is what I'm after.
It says **15.5** mm
